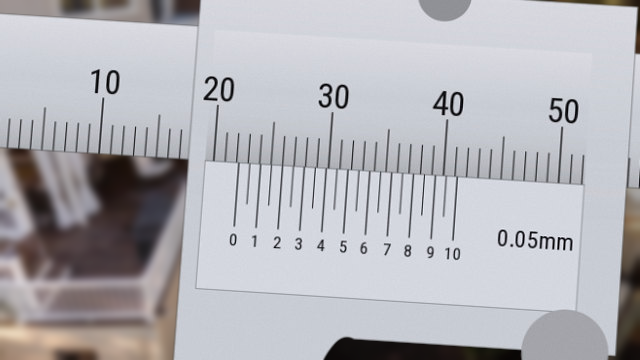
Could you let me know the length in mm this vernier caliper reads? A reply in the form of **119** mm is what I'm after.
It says **22.2** mm
